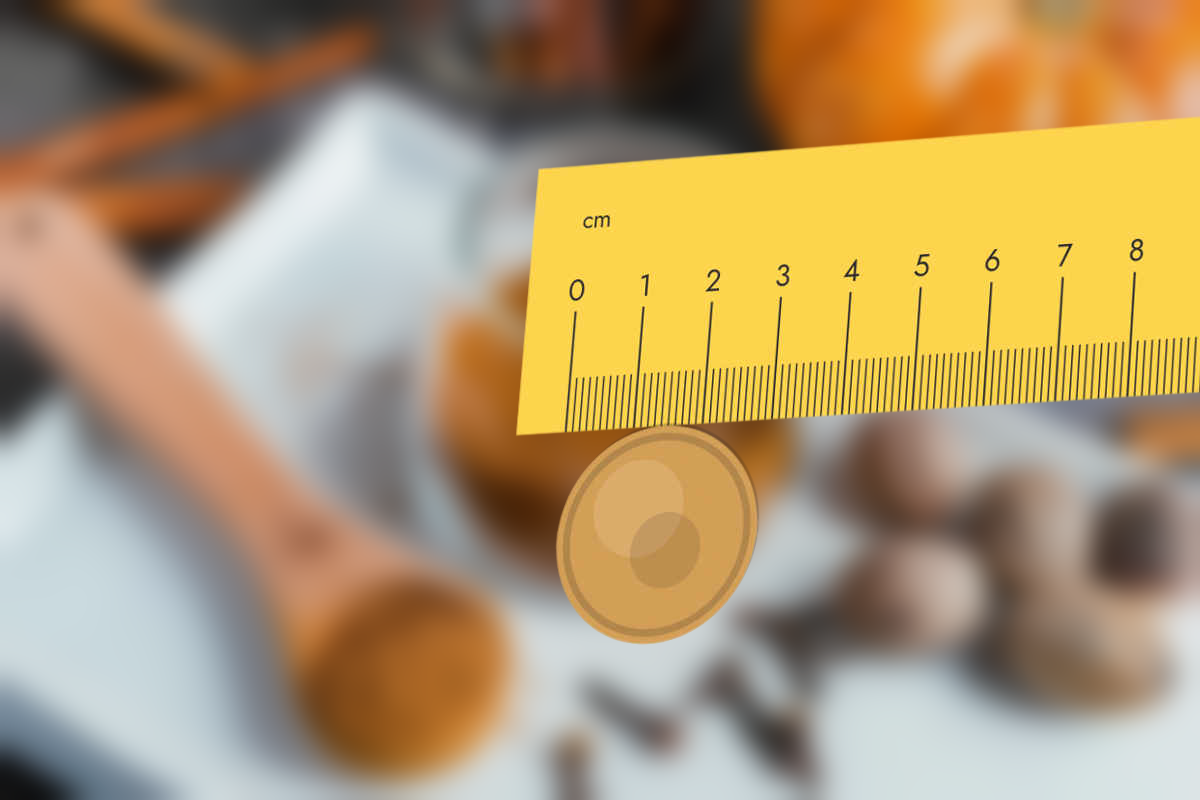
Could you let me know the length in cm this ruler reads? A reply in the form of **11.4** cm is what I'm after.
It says **2.9** cm
